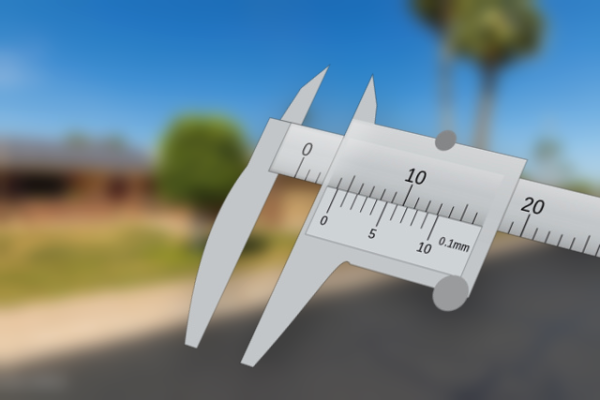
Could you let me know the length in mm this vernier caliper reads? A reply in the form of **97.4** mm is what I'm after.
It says **4.1** mm
